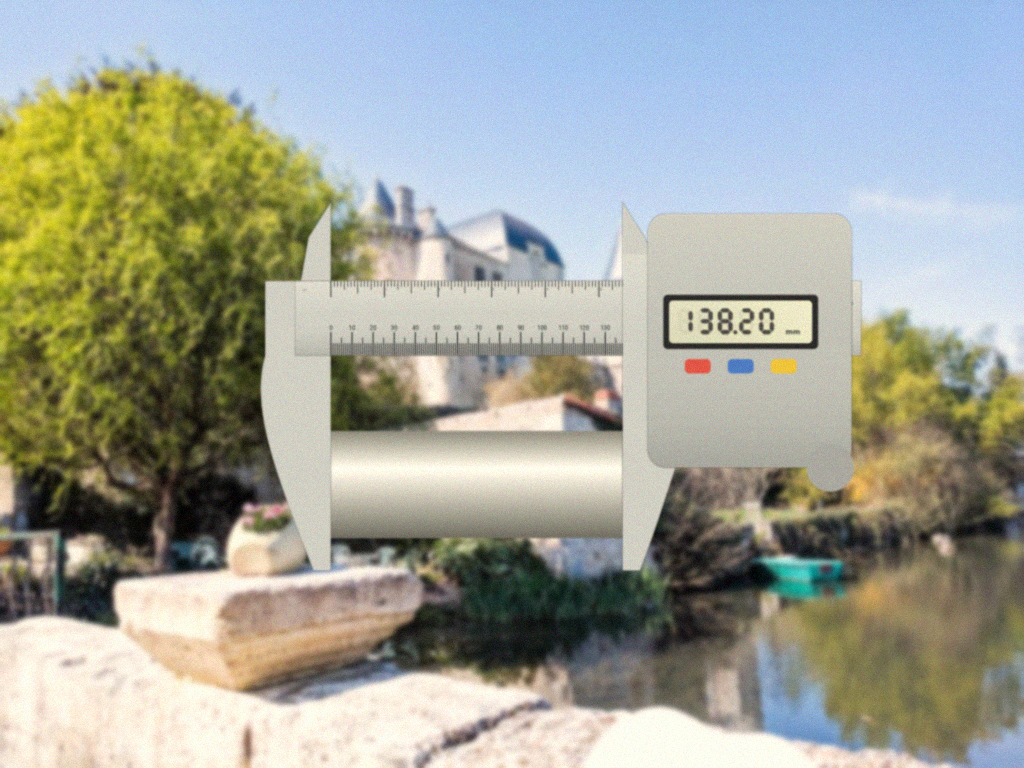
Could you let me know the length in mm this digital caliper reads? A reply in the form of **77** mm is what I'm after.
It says **138.20** mm
